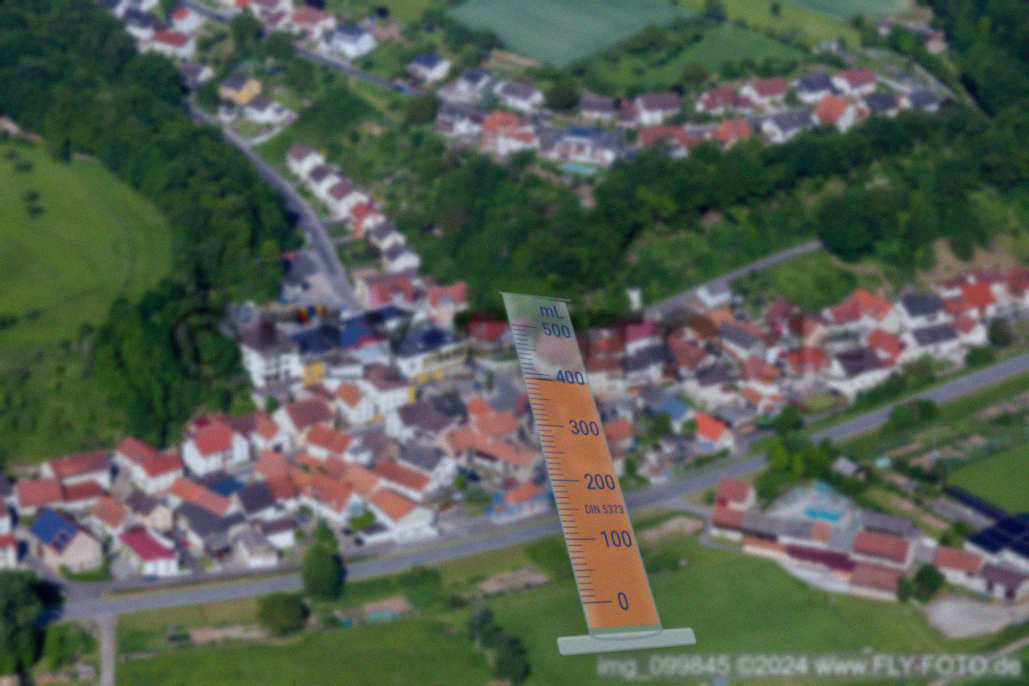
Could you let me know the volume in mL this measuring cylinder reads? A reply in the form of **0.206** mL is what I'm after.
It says **390** mL
